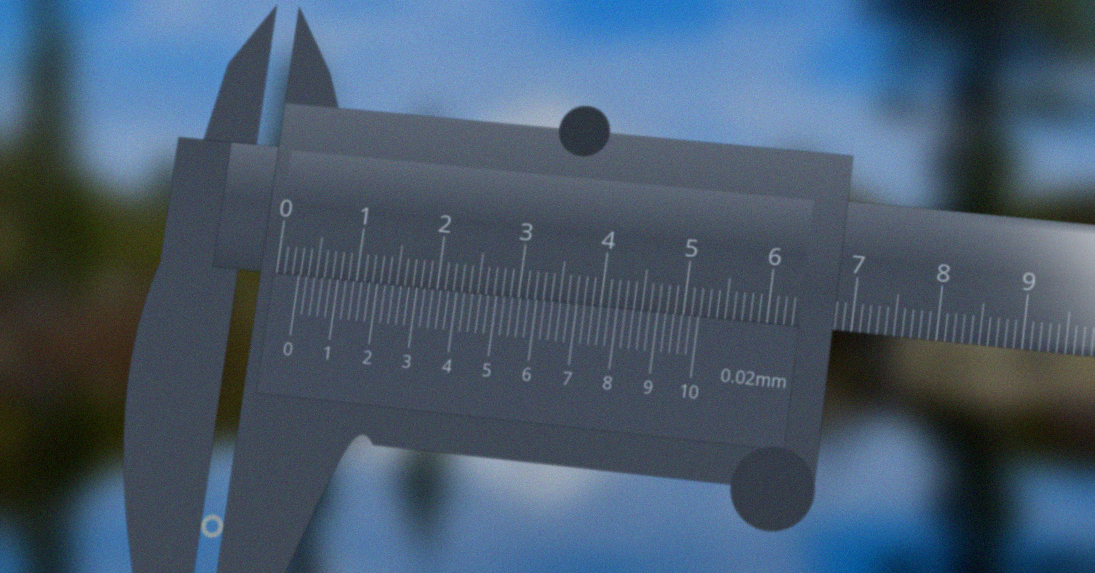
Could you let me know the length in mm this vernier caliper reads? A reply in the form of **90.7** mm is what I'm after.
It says **2.8** mm
